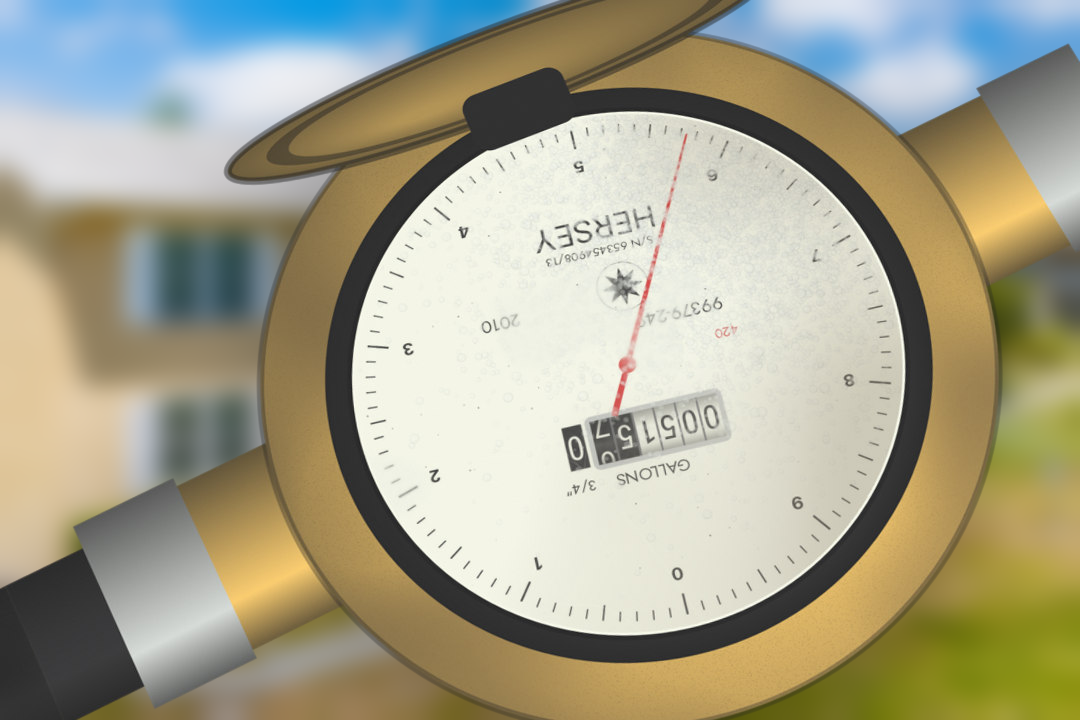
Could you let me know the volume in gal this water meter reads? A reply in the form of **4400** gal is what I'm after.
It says **51565.7** gal
